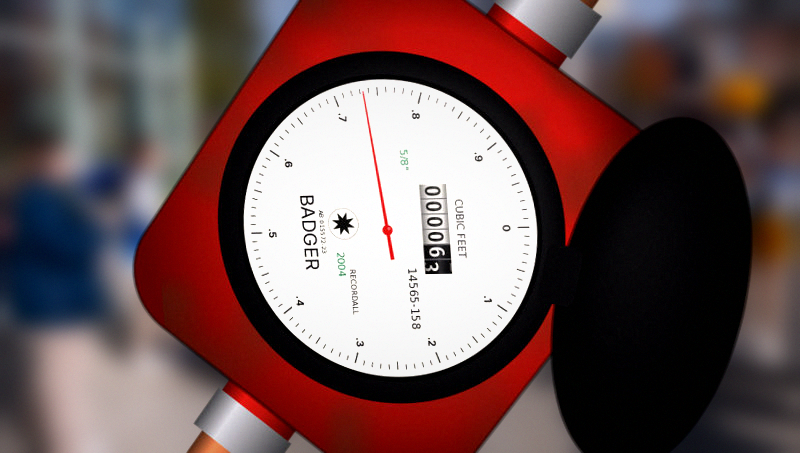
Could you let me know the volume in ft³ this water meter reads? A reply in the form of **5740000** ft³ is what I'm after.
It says **62.73** ft³
